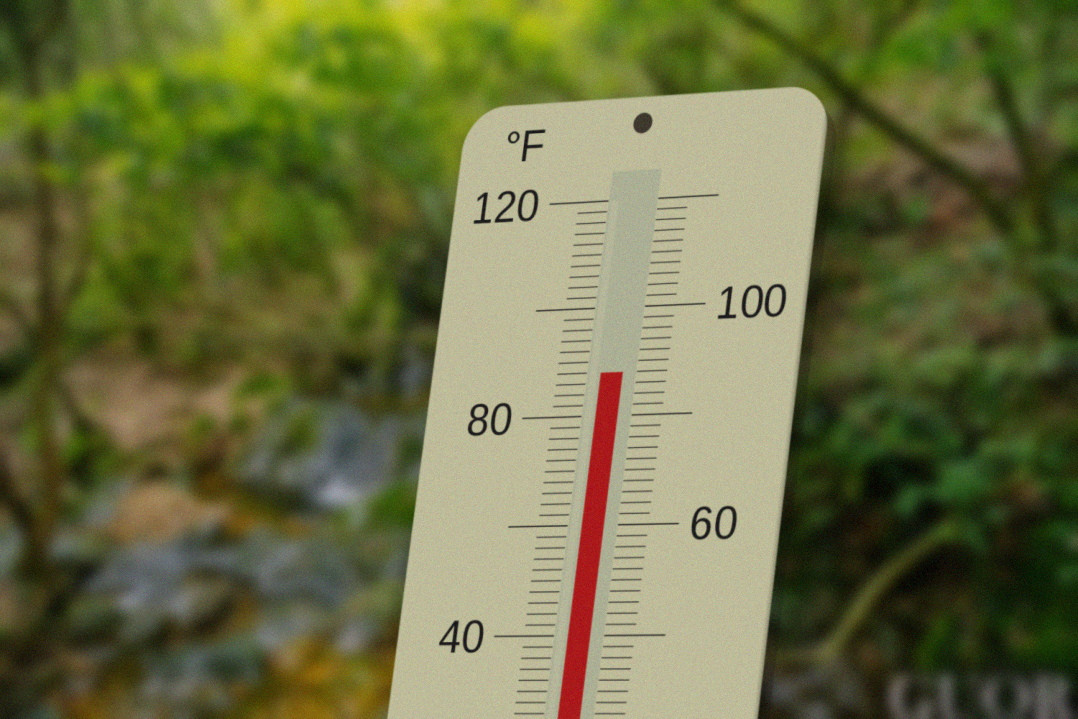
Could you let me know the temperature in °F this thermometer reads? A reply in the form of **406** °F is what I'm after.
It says **88** °F
